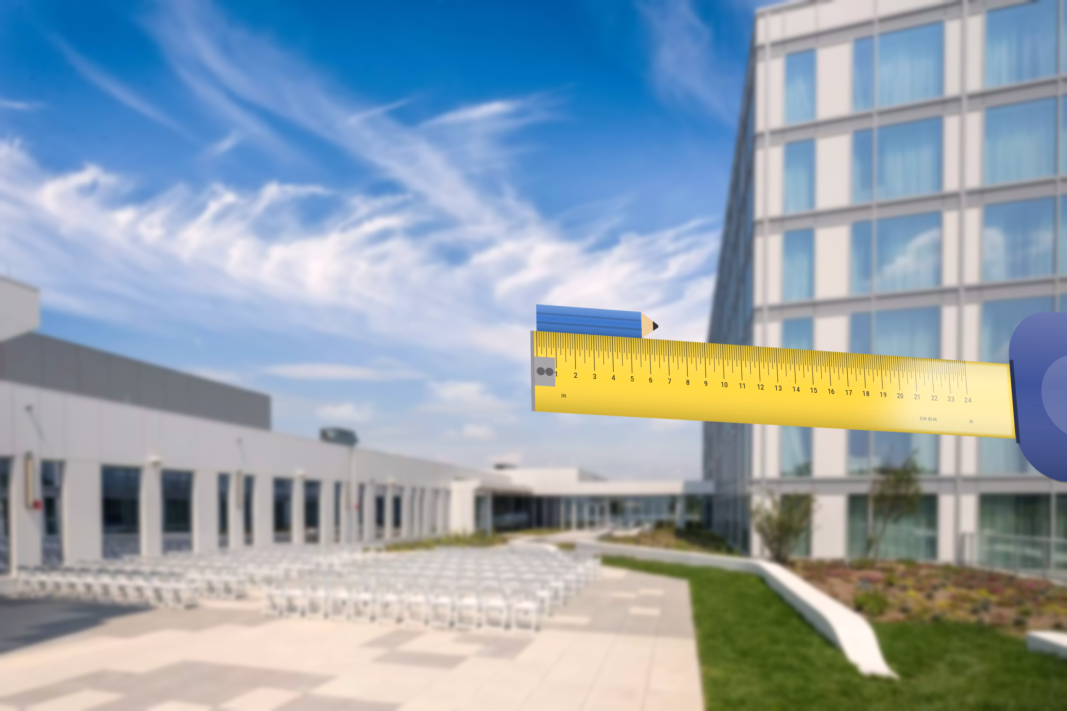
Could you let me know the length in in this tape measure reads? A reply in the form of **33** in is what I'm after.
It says **6.5** in
